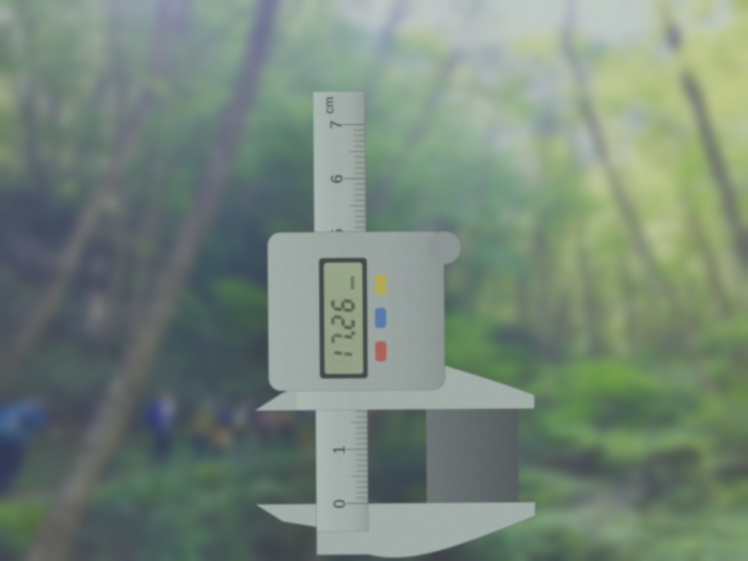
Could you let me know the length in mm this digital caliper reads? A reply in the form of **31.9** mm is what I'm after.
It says **17.26** mm
